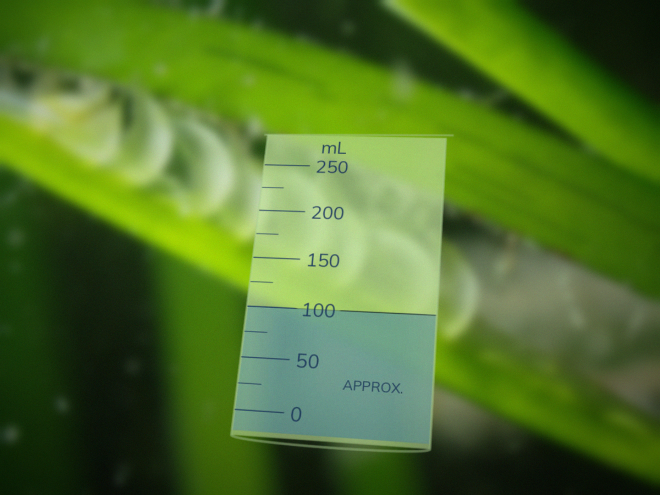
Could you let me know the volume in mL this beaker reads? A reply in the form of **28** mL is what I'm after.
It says **100** mL
